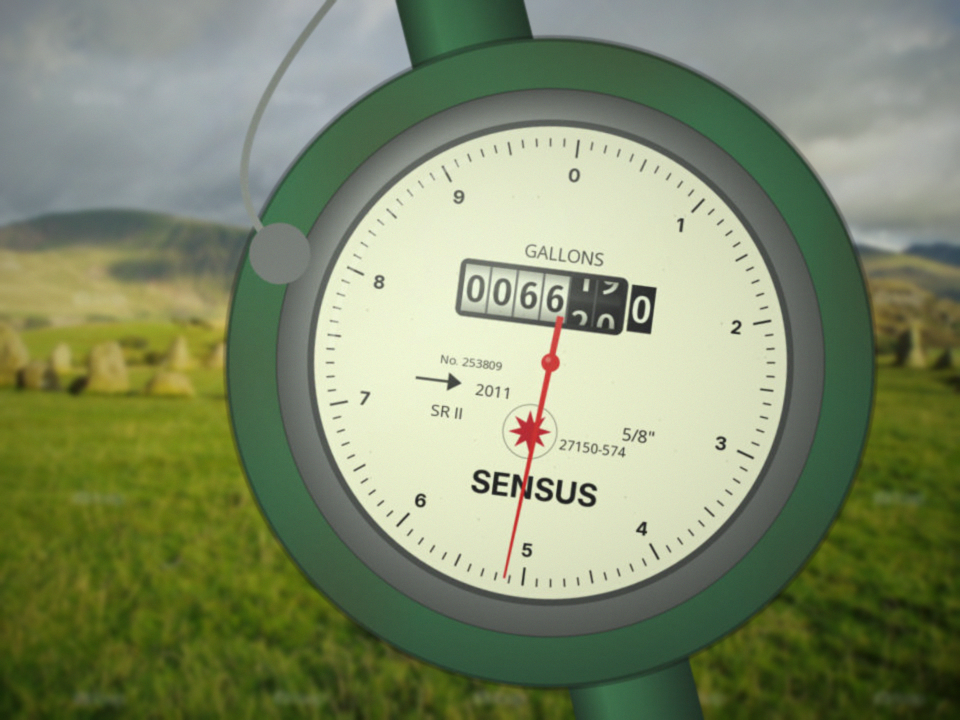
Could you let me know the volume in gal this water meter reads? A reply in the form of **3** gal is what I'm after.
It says **66195.1** gal
